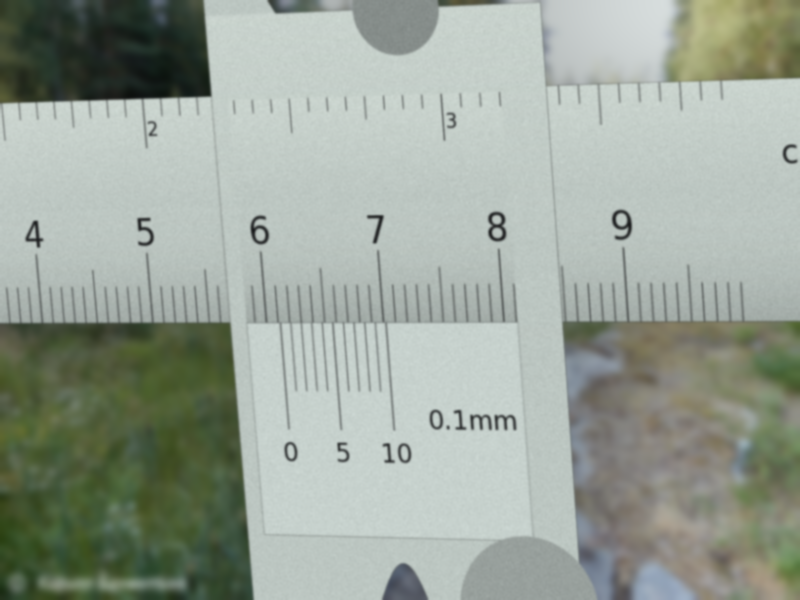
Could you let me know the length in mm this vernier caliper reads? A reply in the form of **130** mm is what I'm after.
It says **61.2** mm
